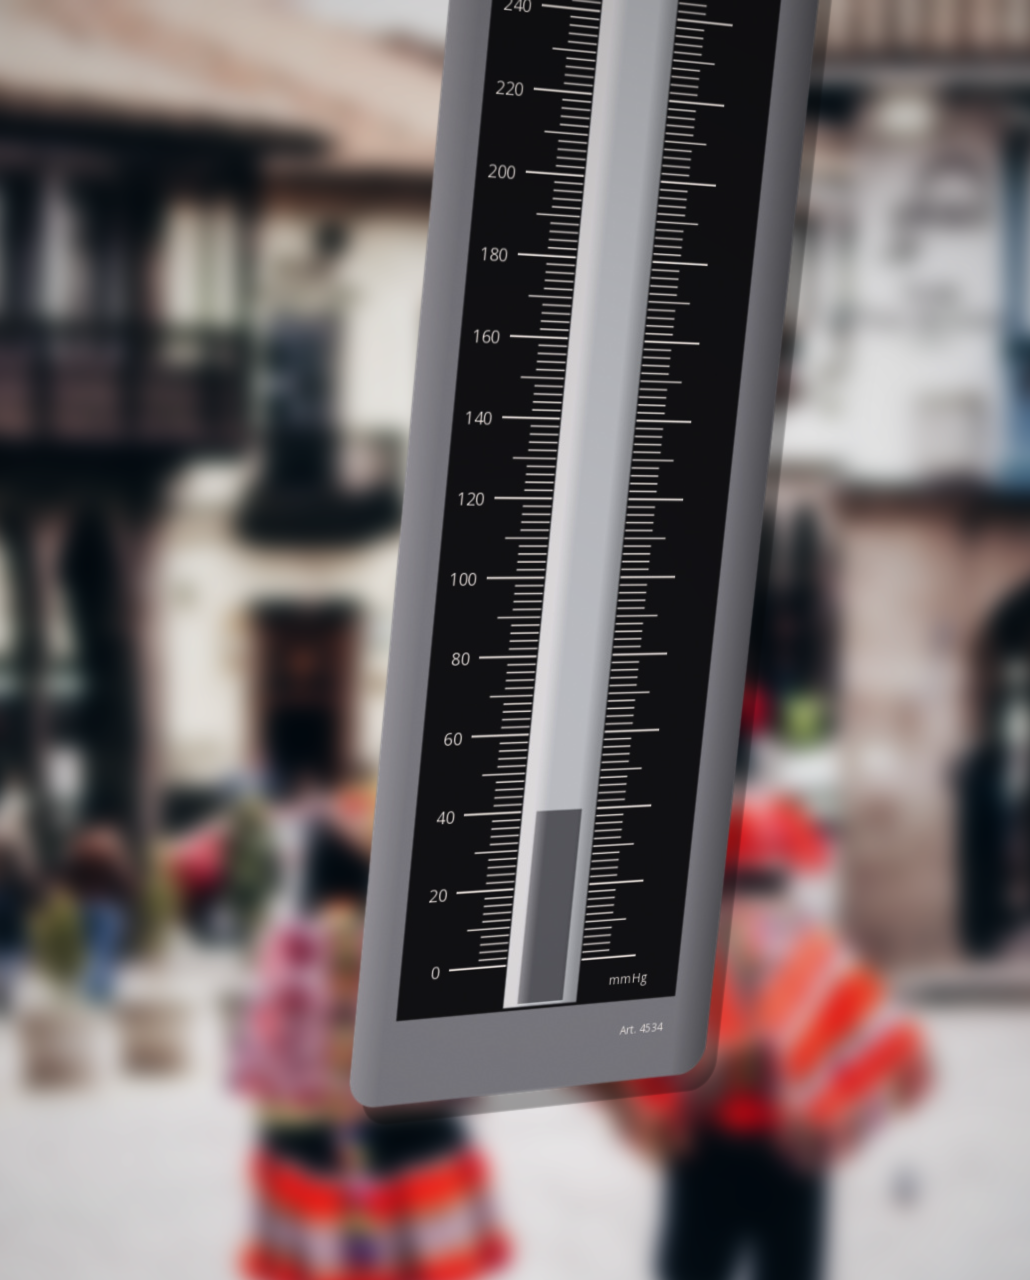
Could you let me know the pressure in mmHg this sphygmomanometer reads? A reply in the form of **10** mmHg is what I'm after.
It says **40** mmHg
